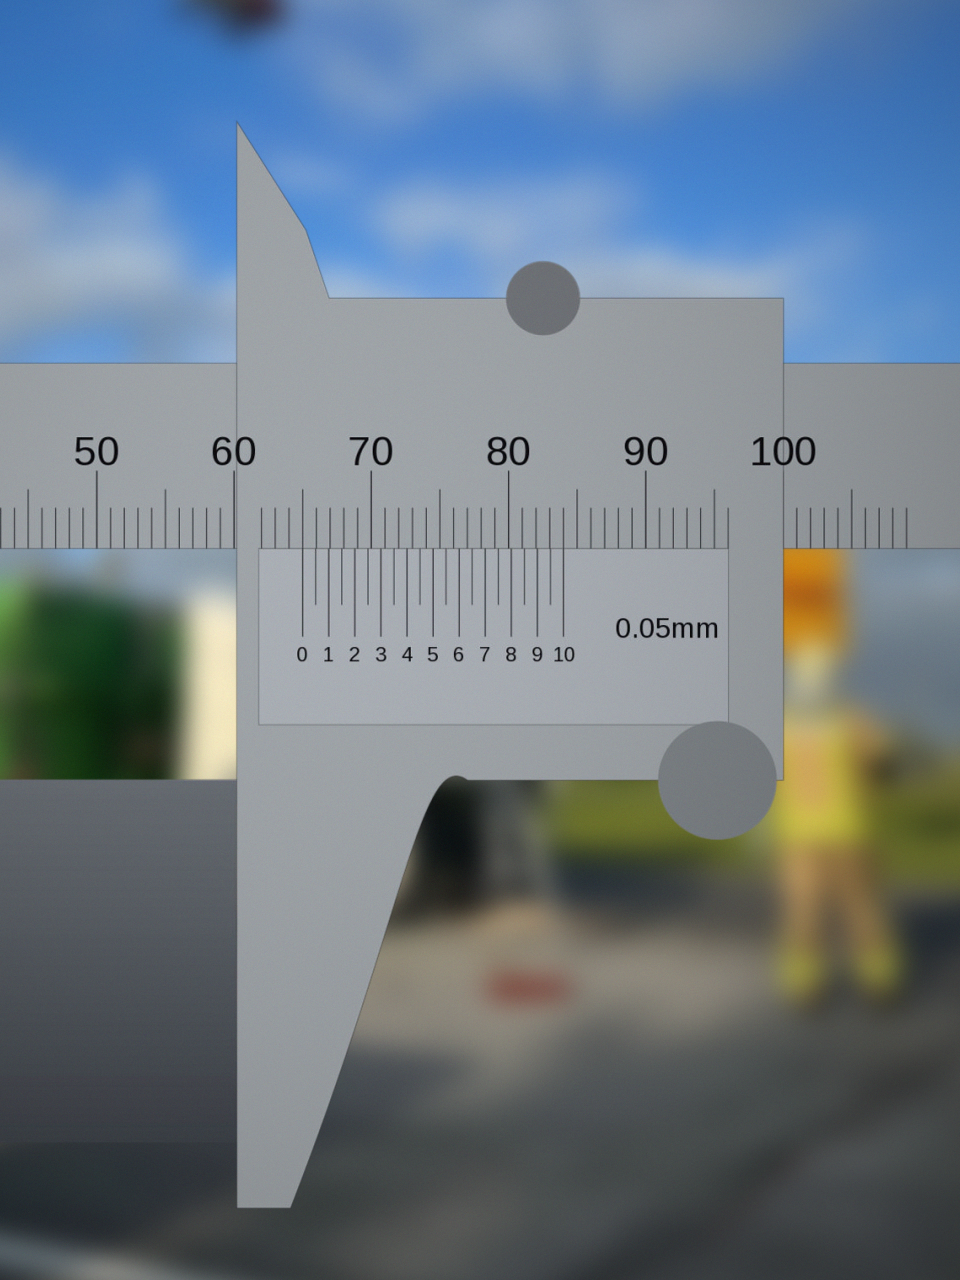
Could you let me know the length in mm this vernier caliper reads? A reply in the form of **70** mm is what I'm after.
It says **65.0** mm
